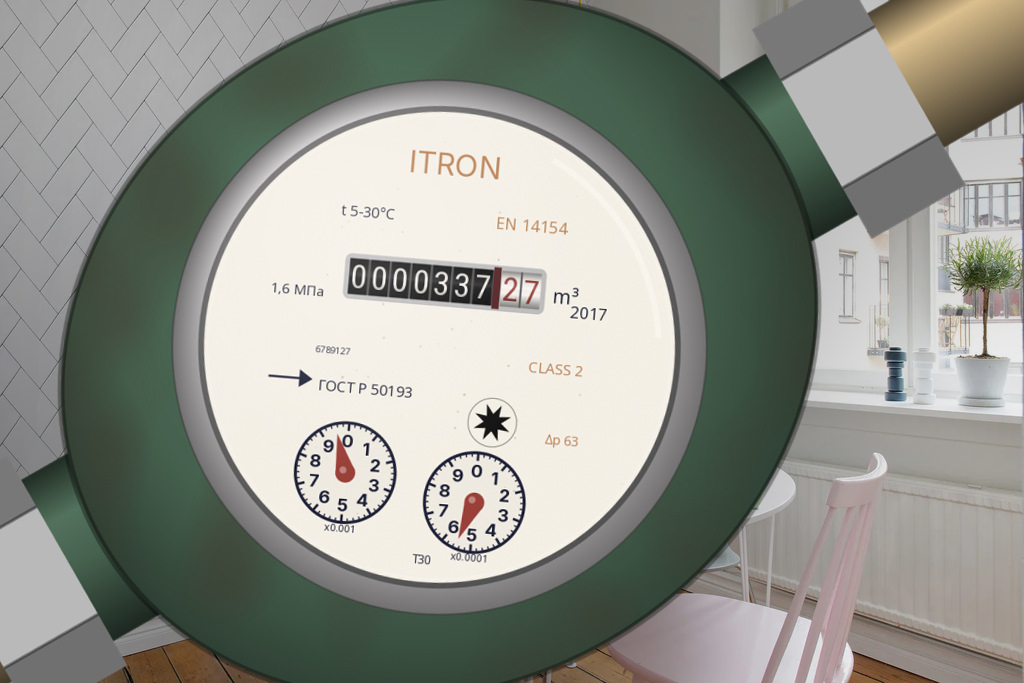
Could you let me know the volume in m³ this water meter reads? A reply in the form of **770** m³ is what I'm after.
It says **337.2695** m³
